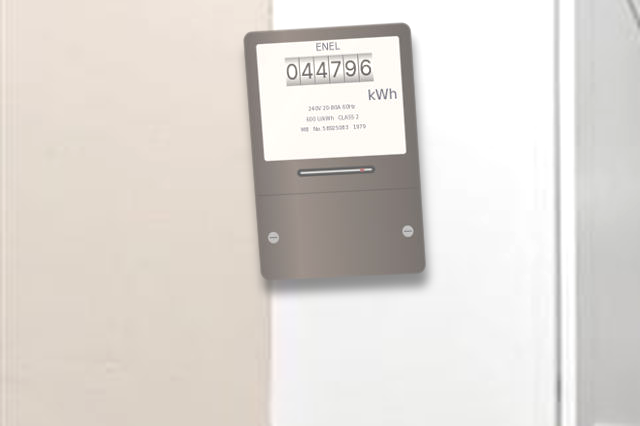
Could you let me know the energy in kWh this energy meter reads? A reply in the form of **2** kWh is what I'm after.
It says **44796** kWh
